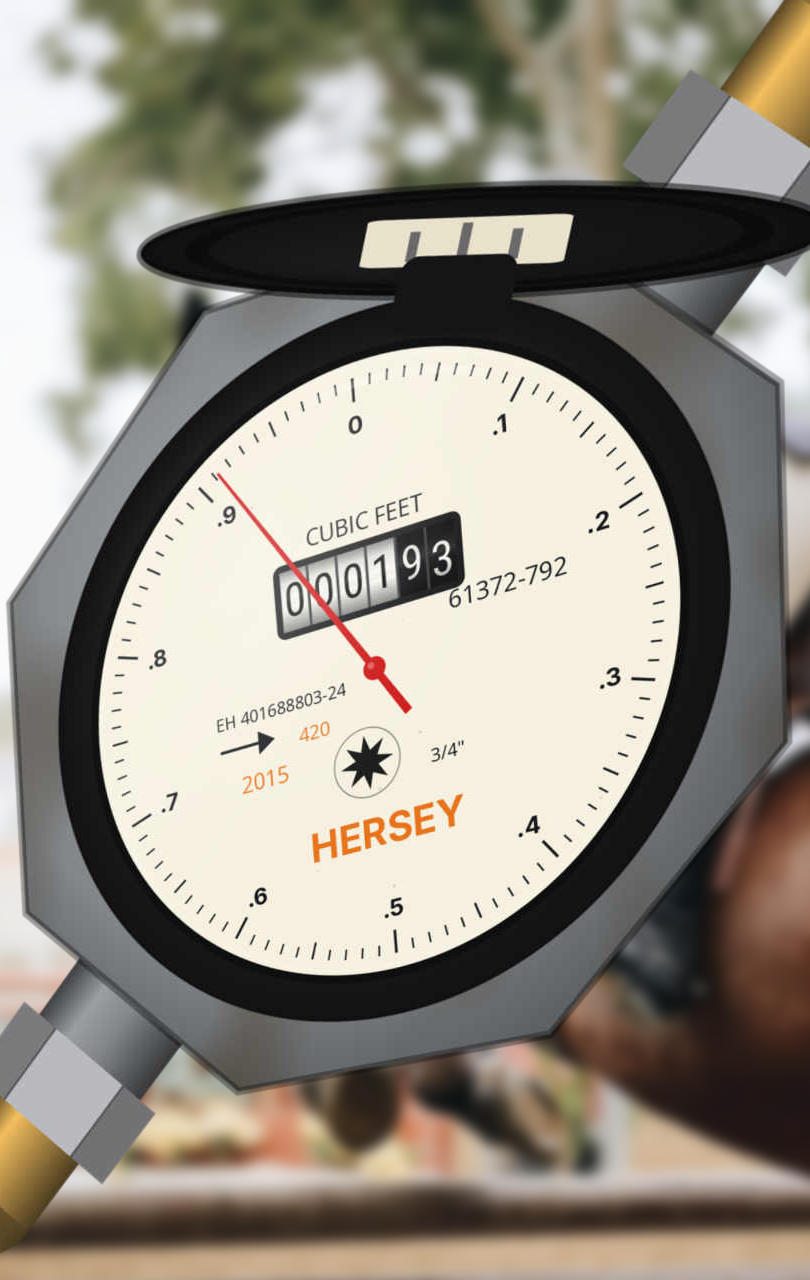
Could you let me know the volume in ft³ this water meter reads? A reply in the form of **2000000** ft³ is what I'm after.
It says **192.91** ft³
